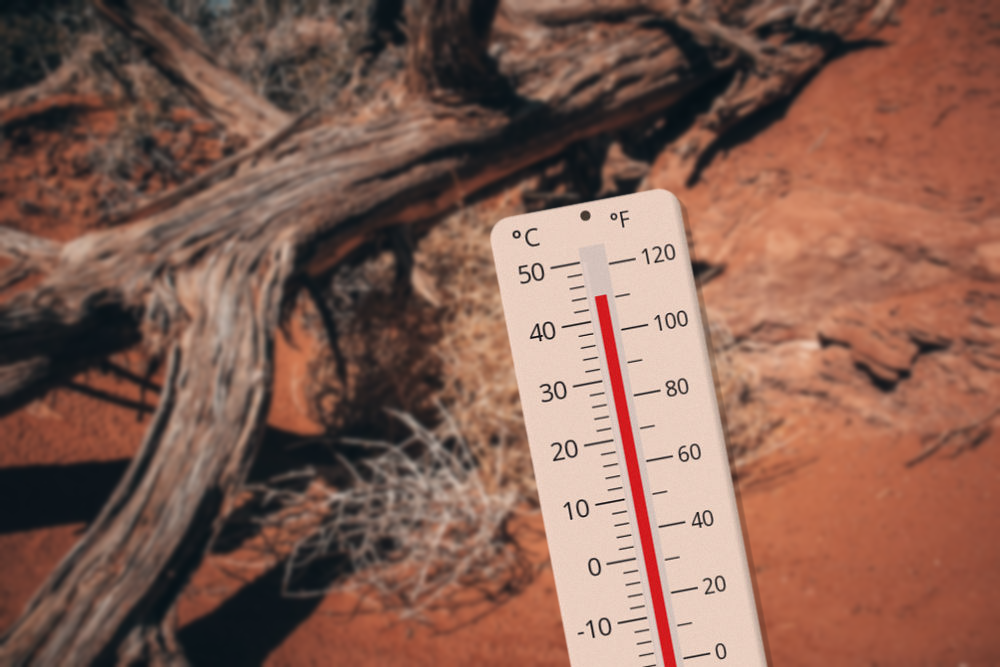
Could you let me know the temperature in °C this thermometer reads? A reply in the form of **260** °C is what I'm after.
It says **44** °C
